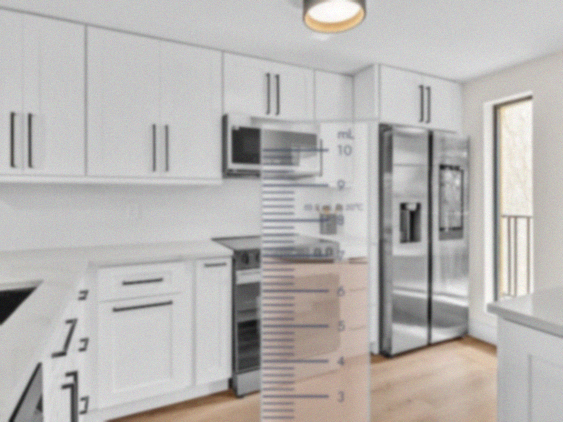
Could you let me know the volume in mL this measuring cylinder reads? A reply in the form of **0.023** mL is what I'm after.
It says **6.8** mL
